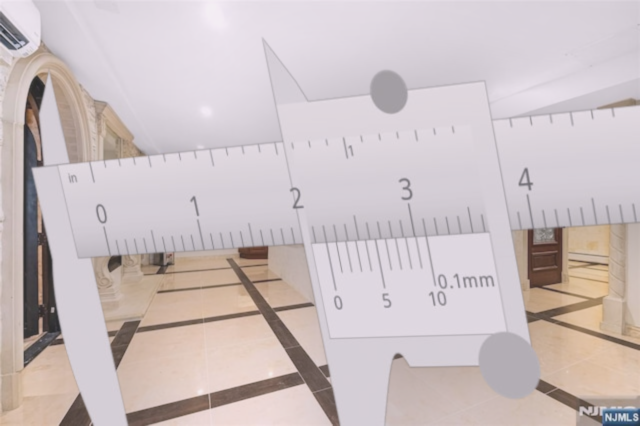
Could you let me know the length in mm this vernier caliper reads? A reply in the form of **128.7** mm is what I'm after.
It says **22.0** mm
